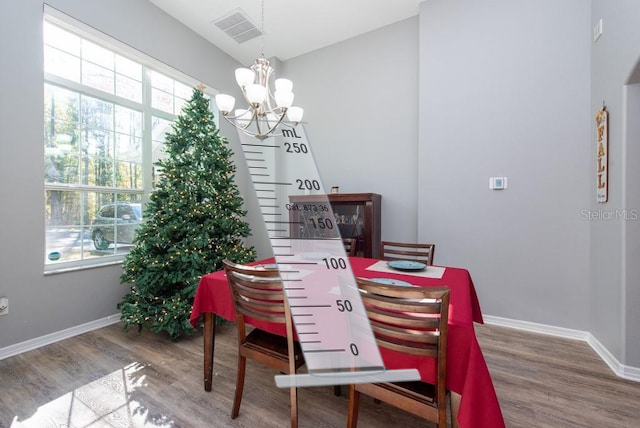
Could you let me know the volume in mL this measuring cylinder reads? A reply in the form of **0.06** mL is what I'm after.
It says **130** mL
